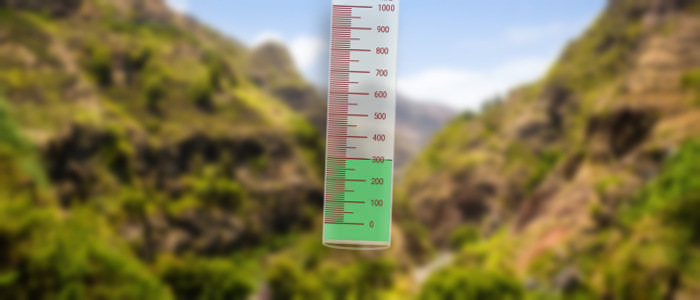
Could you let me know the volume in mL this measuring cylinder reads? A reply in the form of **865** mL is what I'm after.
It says **300** mL
